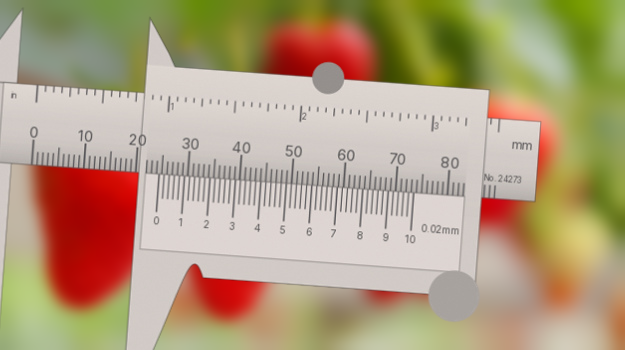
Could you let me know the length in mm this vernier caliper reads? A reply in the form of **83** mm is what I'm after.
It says **24.5** mm
